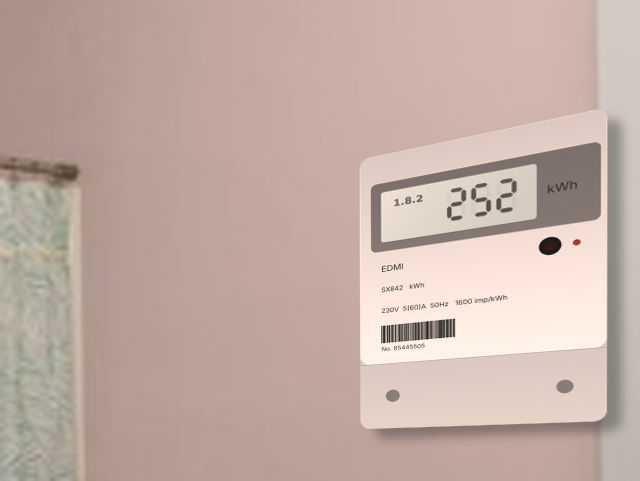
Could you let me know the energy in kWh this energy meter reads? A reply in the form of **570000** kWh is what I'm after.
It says **252** kWh
